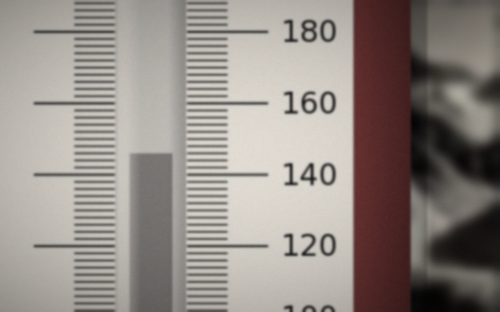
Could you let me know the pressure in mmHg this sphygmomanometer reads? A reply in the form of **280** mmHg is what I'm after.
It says **146** mmHg
